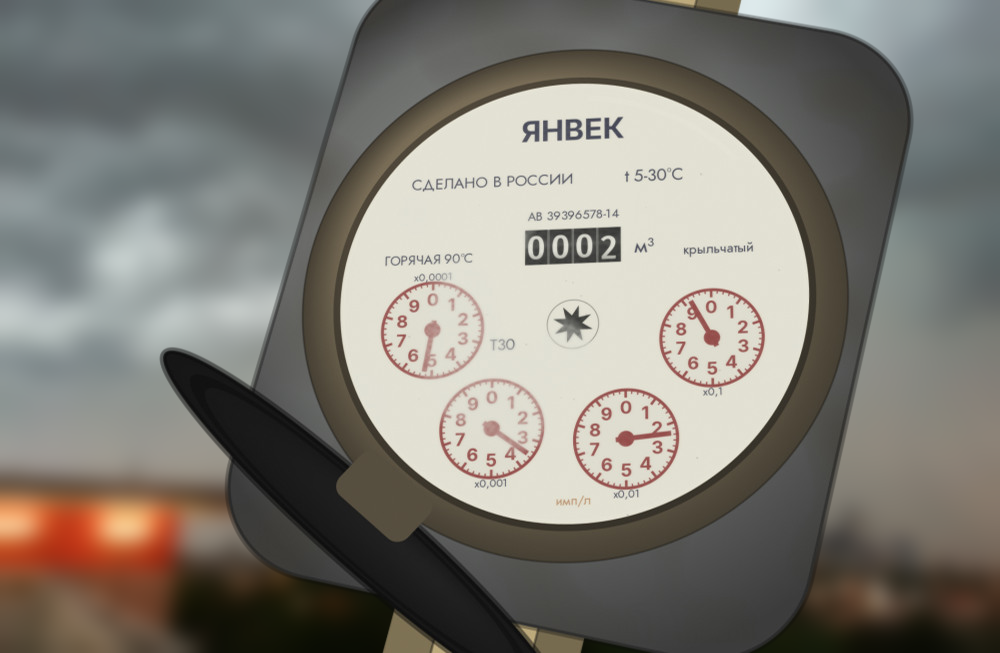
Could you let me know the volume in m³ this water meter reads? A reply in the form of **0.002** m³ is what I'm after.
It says **1.9235** m³
